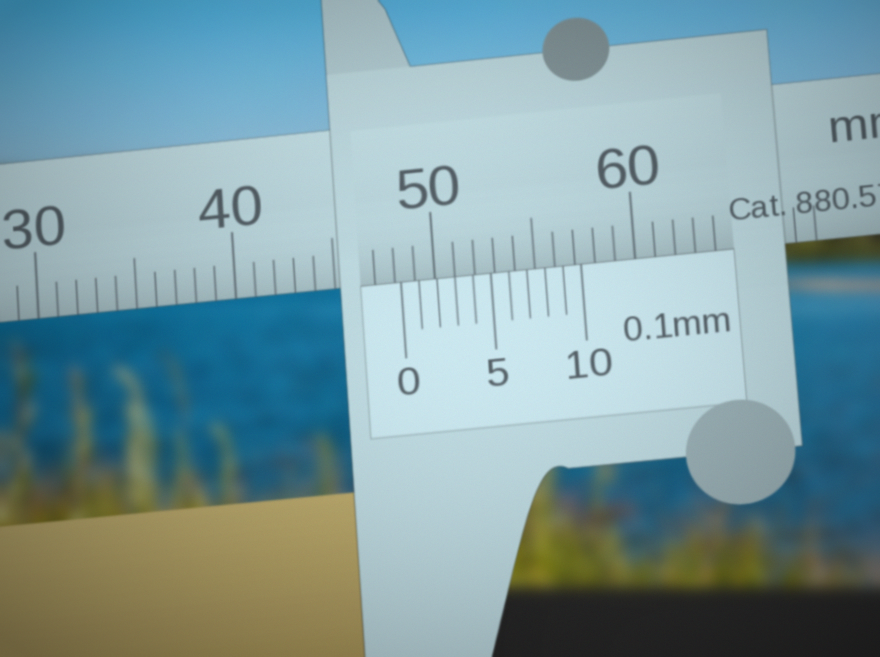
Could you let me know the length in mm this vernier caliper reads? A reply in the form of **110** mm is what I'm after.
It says **48.3** mm
